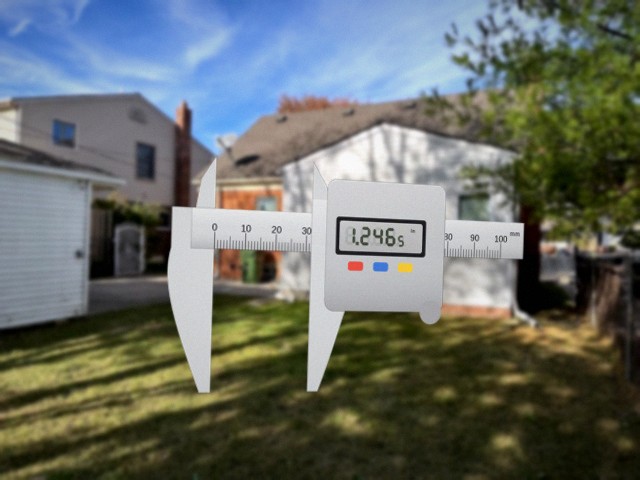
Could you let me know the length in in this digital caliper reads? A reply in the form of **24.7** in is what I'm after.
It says **1.2465** in
